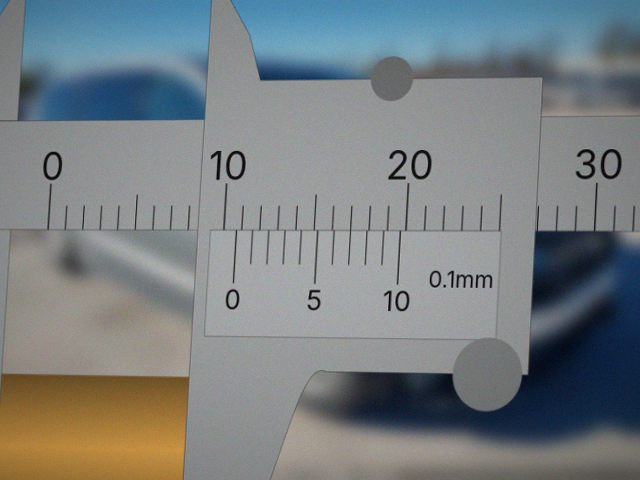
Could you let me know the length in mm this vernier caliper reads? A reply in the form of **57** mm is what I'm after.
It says **10.7** mm
